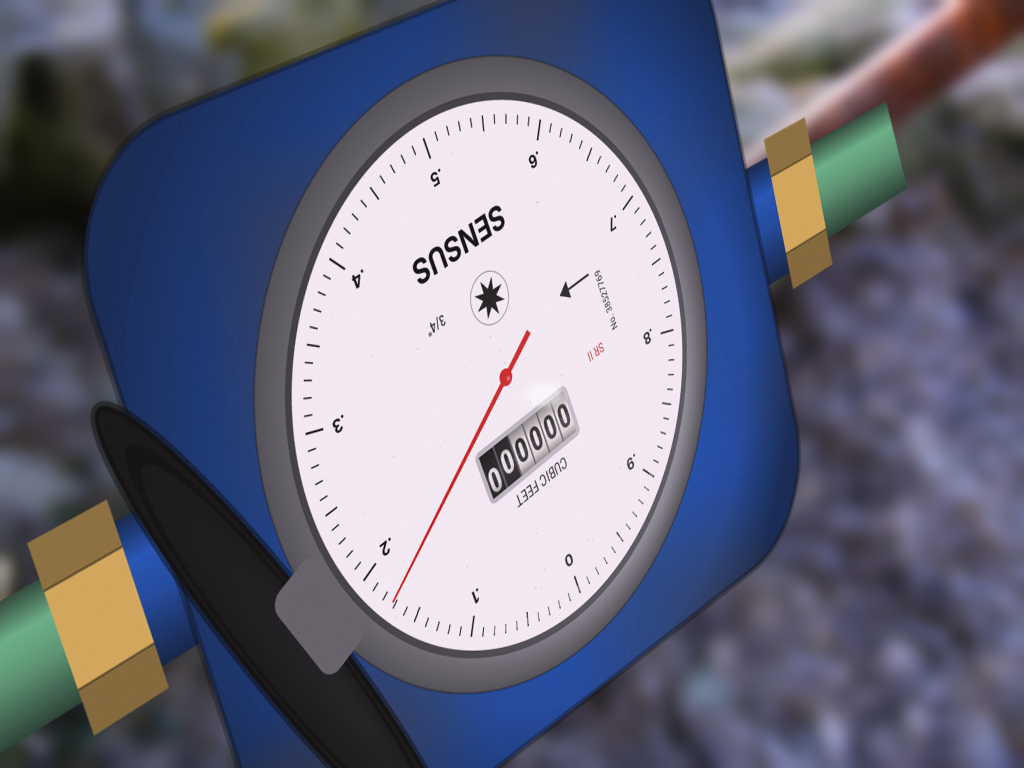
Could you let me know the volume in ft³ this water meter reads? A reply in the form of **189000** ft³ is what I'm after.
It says **0.17** ft³
